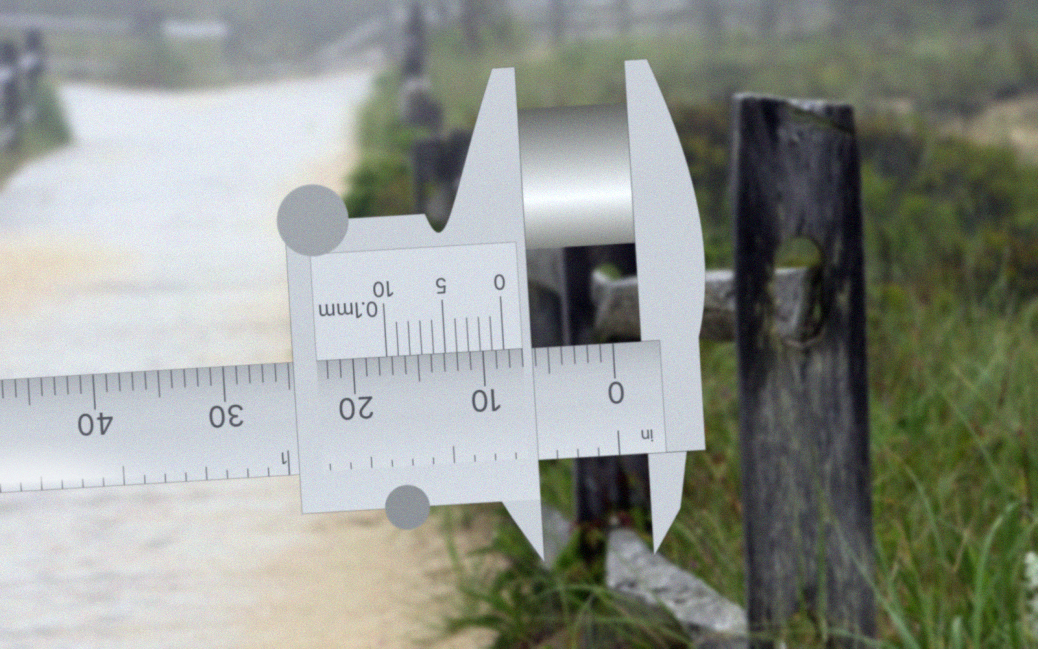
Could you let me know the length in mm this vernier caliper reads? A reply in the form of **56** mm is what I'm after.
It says **8.4** mm
